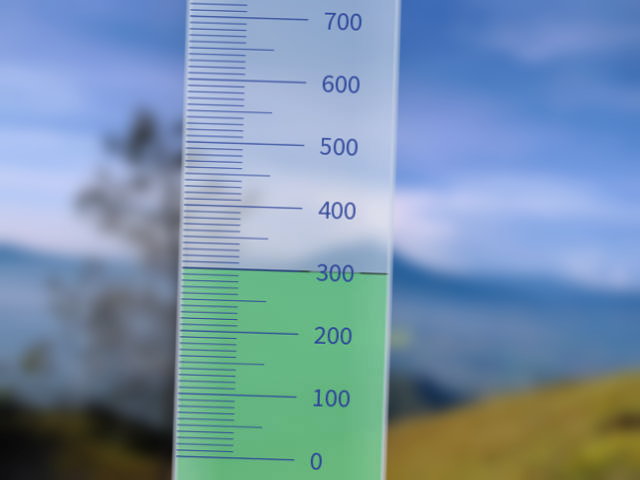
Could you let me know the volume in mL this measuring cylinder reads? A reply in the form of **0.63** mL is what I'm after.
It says **300** mL
